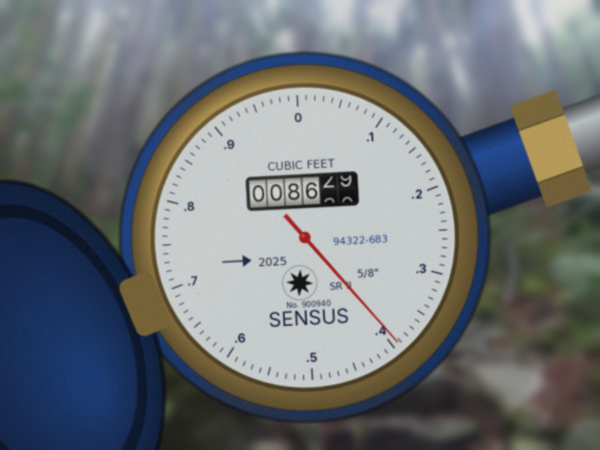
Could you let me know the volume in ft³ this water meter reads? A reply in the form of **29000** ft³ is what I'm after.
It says **8629.39** ft³
